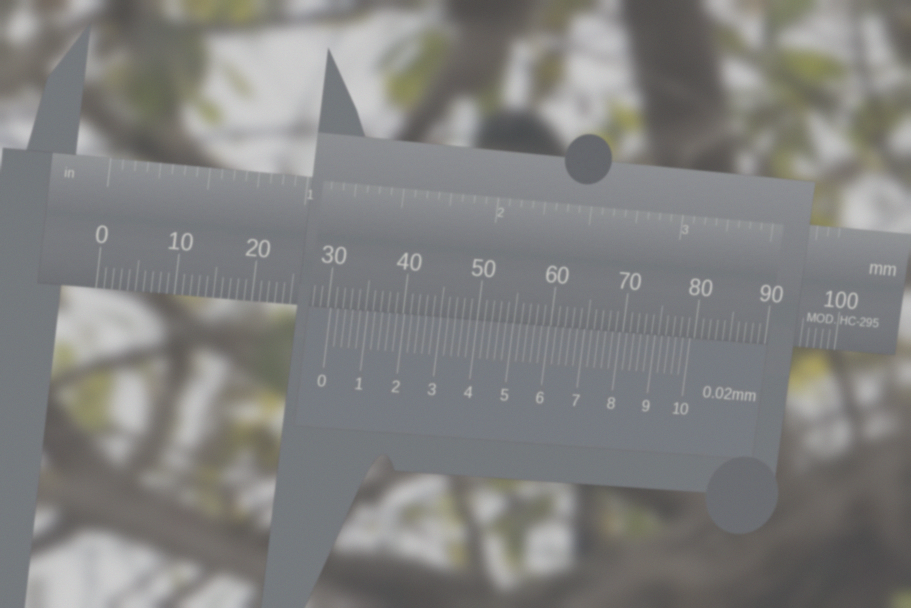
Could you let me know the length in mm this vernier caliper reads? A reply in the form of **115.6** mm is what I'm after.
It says **30.4** mm
